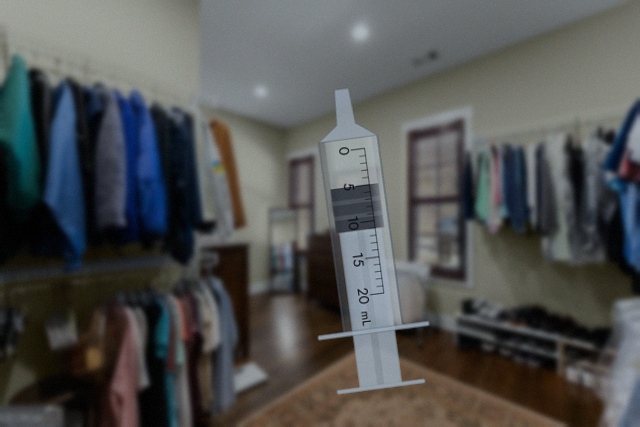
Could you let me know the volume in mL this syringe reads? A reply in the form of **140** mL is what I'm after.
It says **5** mL
